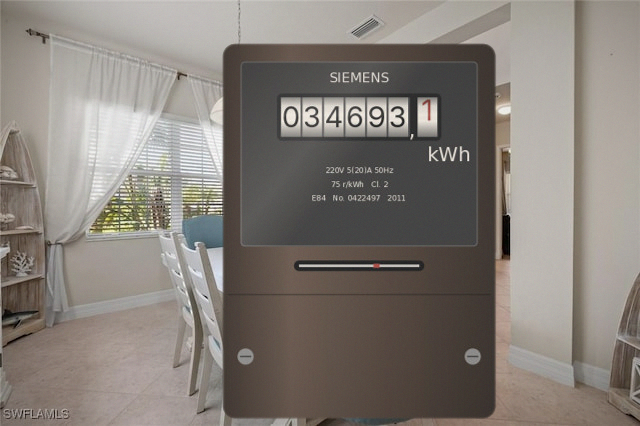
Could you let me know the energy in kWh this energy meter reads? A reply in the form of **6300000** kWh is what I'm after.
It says **34693.1** kWh
